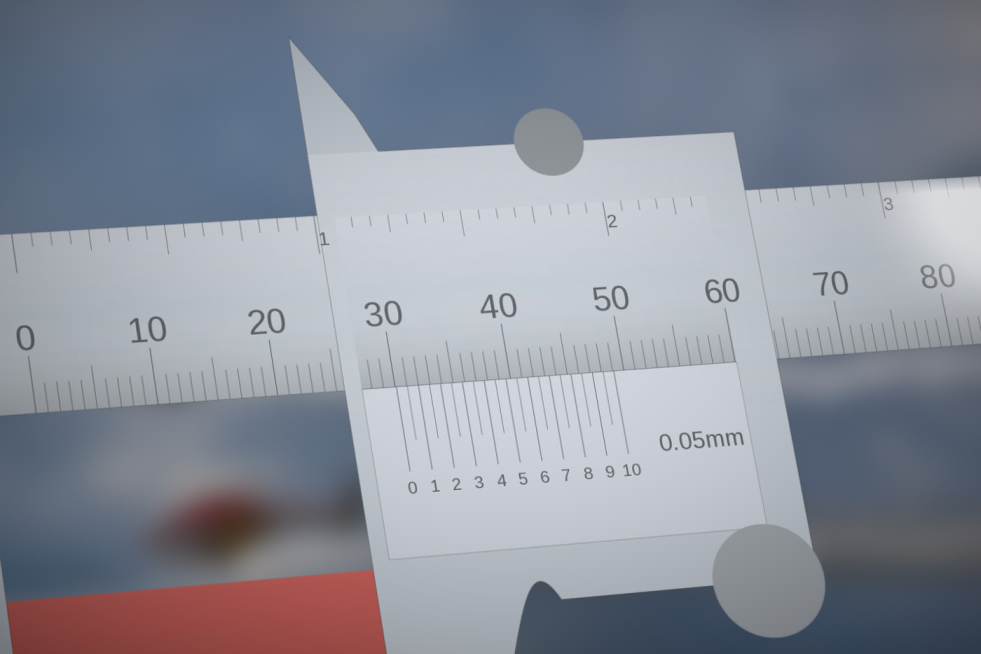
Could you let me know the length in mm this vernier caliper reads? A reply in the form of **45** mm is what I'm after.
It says **30.1** mm
